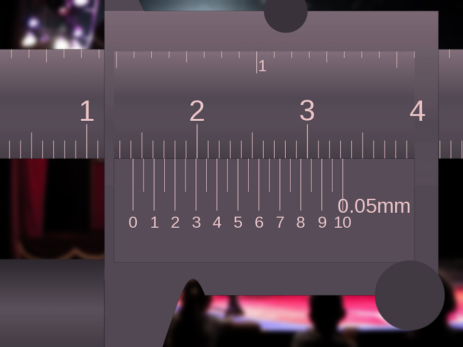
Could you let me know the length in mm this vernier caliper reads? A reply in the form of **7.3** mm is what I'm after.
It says **14.2** mm
